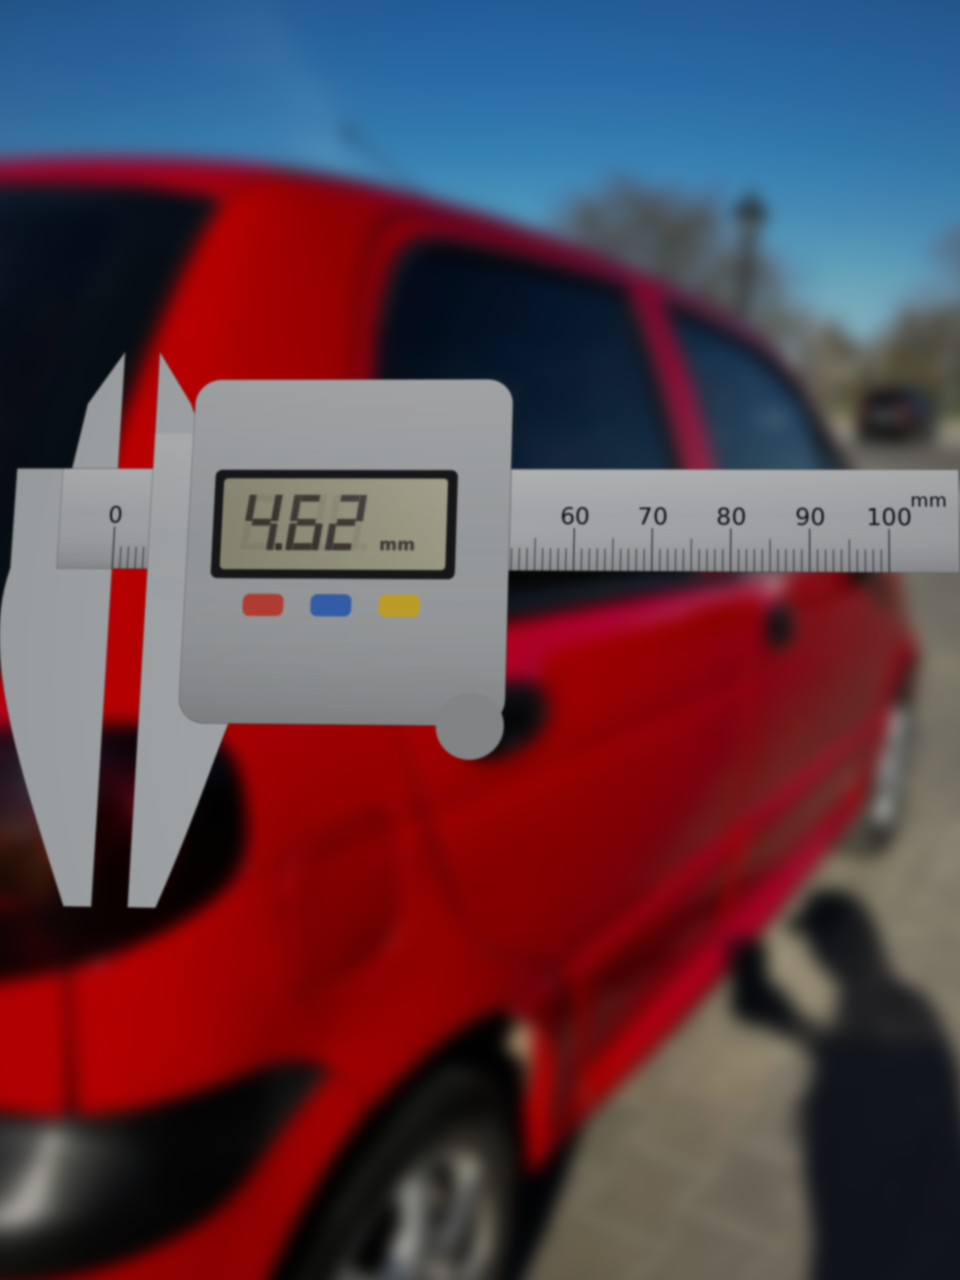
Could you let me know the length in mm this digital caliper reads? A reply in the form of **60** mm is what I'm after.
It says **4.62** mm
